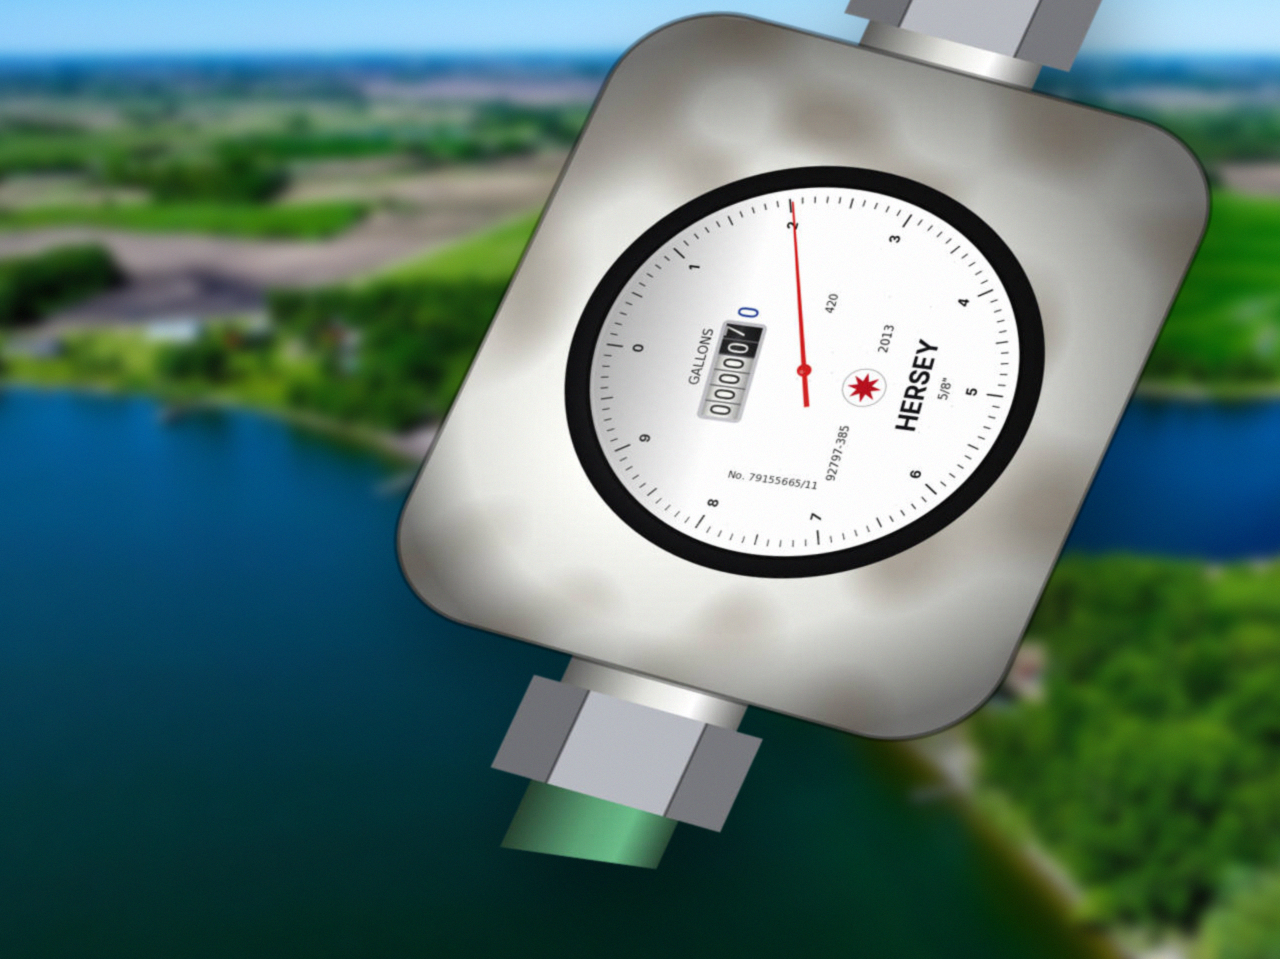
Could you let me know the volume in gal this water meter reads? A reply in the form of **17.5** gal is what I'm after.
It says **72.0** gal
